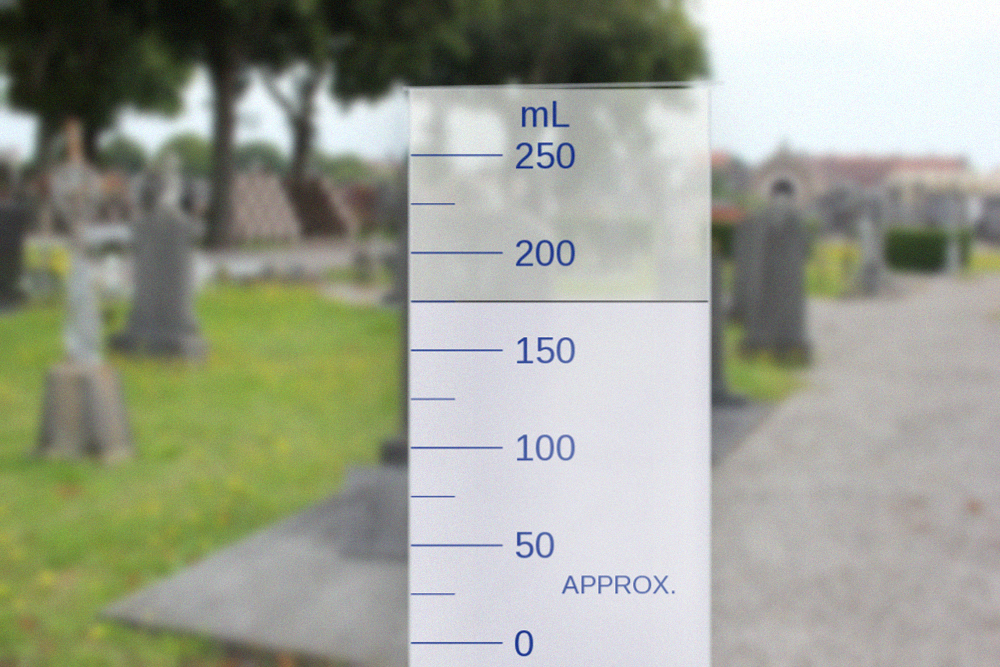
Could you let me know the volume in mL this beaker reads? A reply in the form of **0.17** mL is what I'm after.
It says **175** mL
